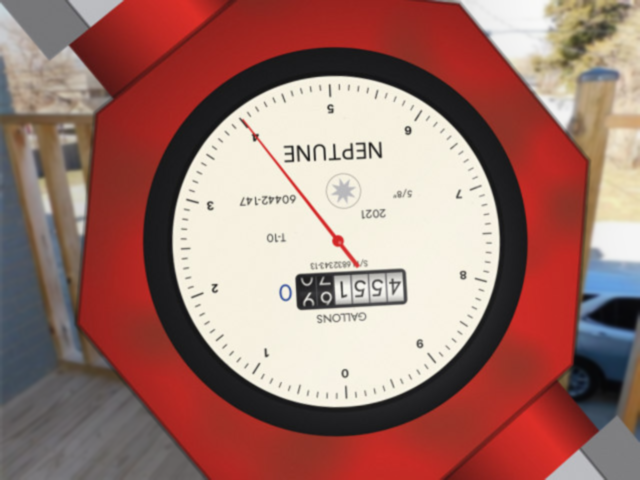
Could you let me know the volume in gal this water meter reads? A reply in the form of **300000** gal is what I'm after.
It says **4551694.0** gal
